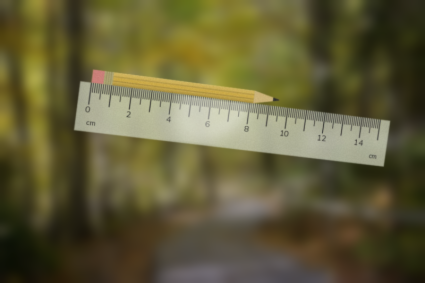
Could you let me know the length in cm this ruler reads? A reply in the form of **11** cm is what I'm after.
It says **9.5** cm
